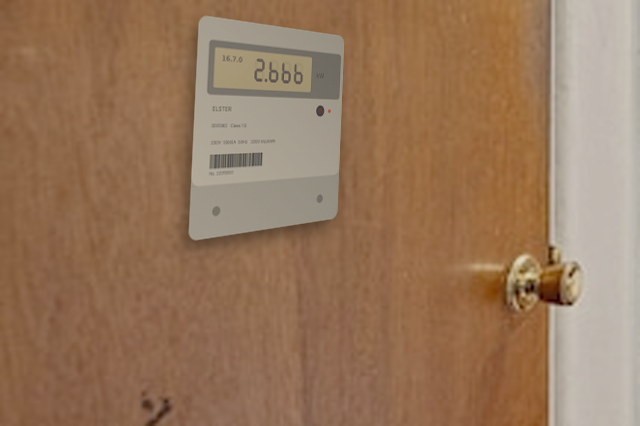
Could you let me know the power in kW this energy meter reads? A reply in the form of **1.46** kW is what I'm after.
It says **2.666** kW
